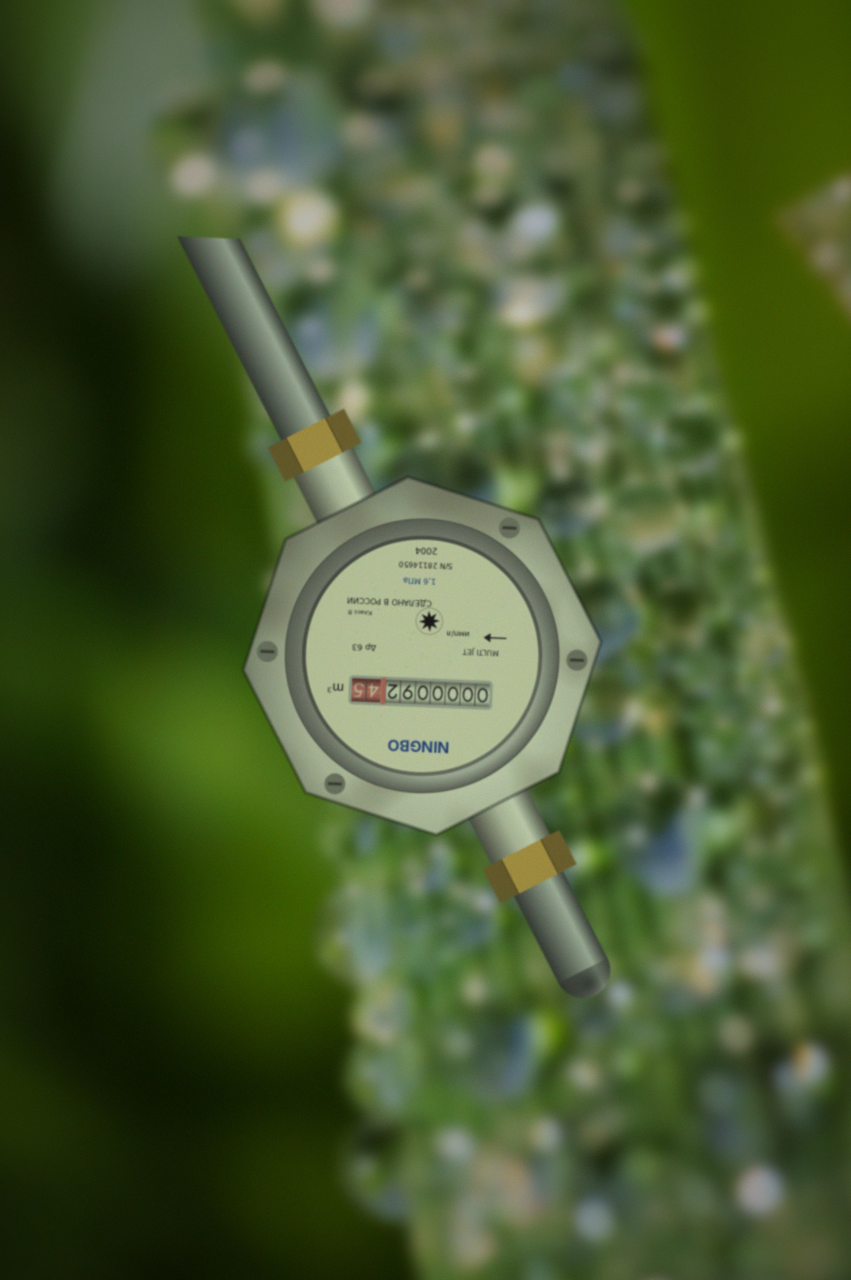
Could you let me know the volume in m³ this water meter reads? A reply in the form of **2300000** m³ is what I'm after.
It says **92.45** m³
